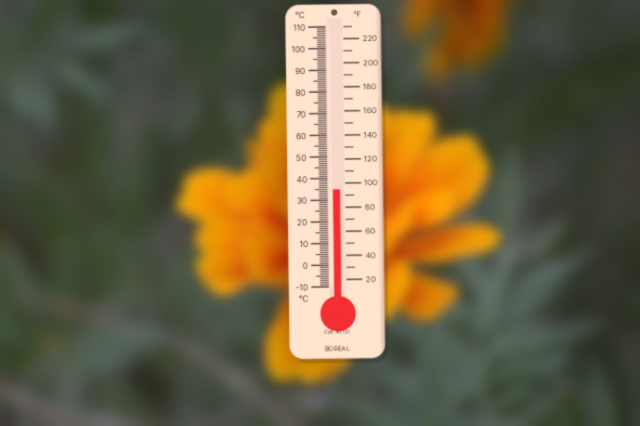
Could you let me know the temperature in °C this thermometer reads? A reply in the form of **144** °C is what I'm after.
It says **35** °C
